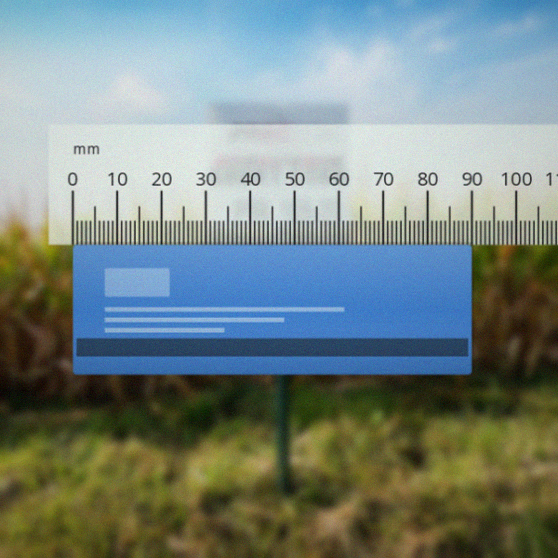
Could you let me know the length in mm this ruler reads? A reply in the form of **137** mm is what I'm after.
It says **90** mm
